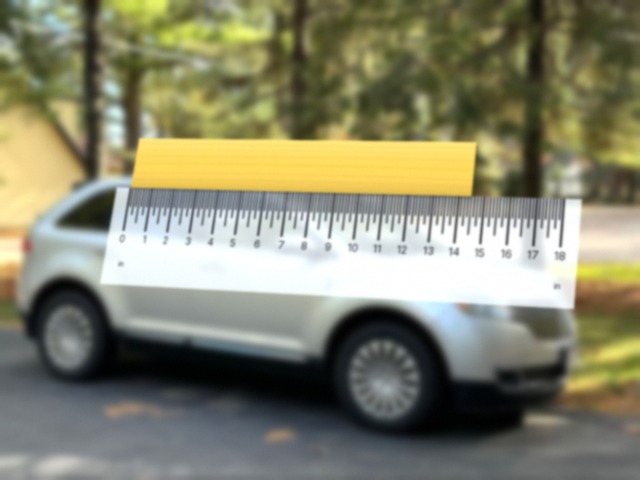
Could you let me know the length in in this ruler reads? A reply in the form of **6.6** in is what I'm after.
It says **14.5** in
